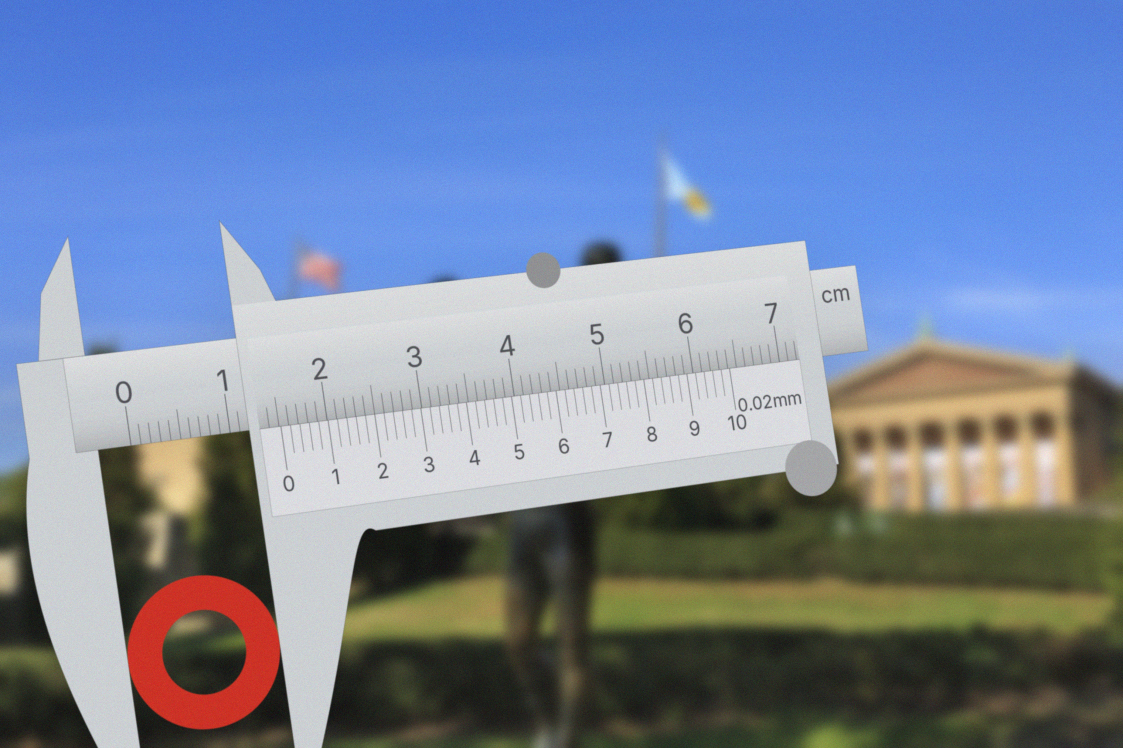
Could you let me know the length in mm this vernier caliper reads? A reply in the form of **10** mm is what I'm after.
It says **15.2** mm
